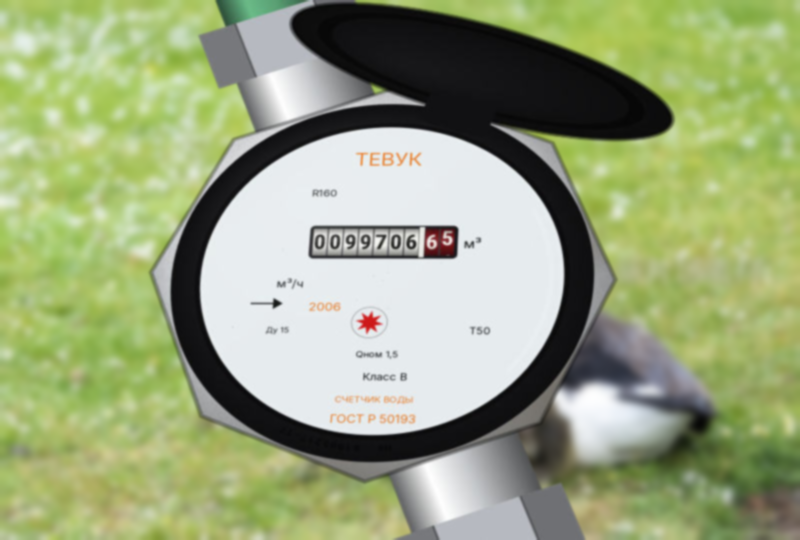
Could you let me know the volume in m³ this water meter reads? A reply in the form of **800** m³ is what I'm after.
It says **99706.65** m³
